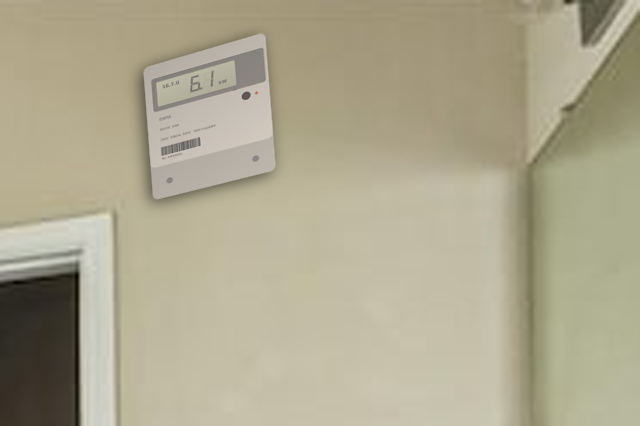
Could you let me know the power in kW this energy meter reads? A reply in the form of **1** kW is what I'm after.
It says **6.1** kW
